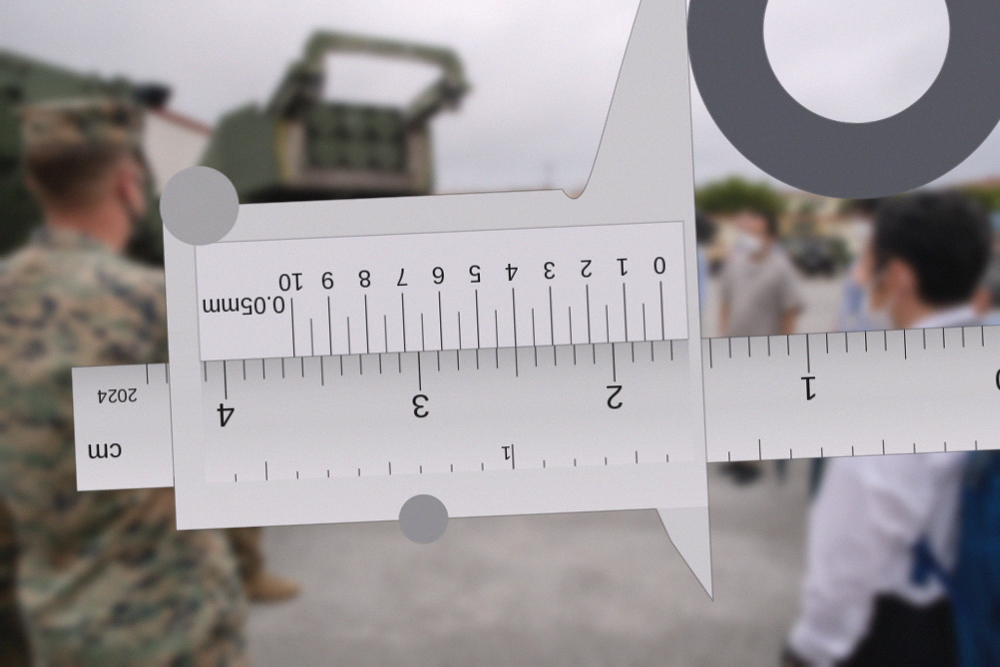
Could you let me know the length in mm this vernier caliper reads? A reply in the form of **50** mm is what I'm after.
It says **17.4** mm
